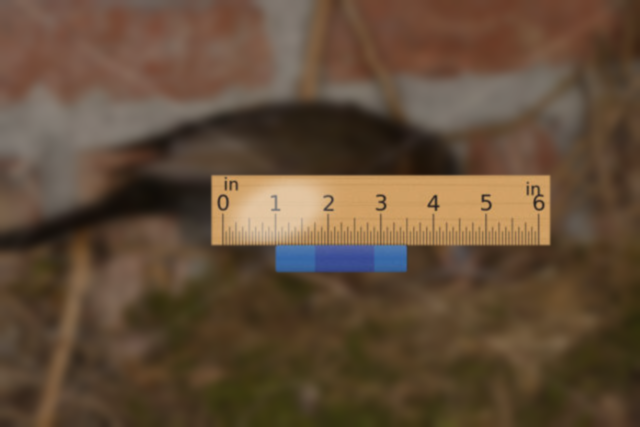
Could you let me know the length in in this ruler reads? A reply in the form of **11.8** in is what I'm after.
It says **2.5** in
